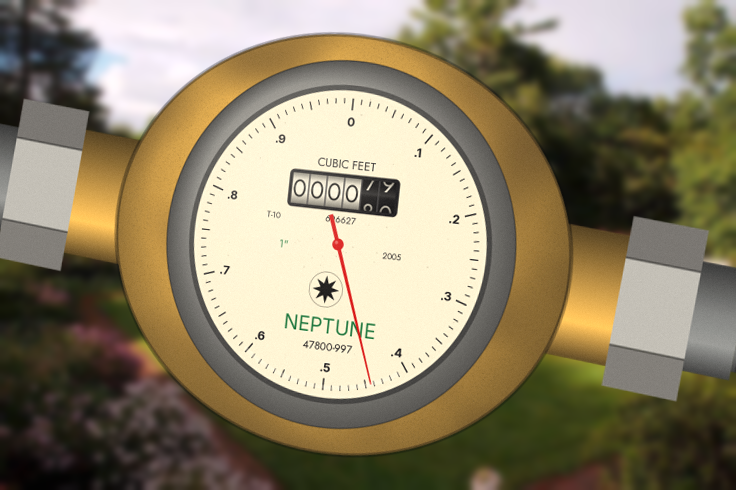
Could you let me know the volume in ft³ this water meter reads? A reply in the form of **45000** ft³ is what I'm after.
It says **79.44** ft³
